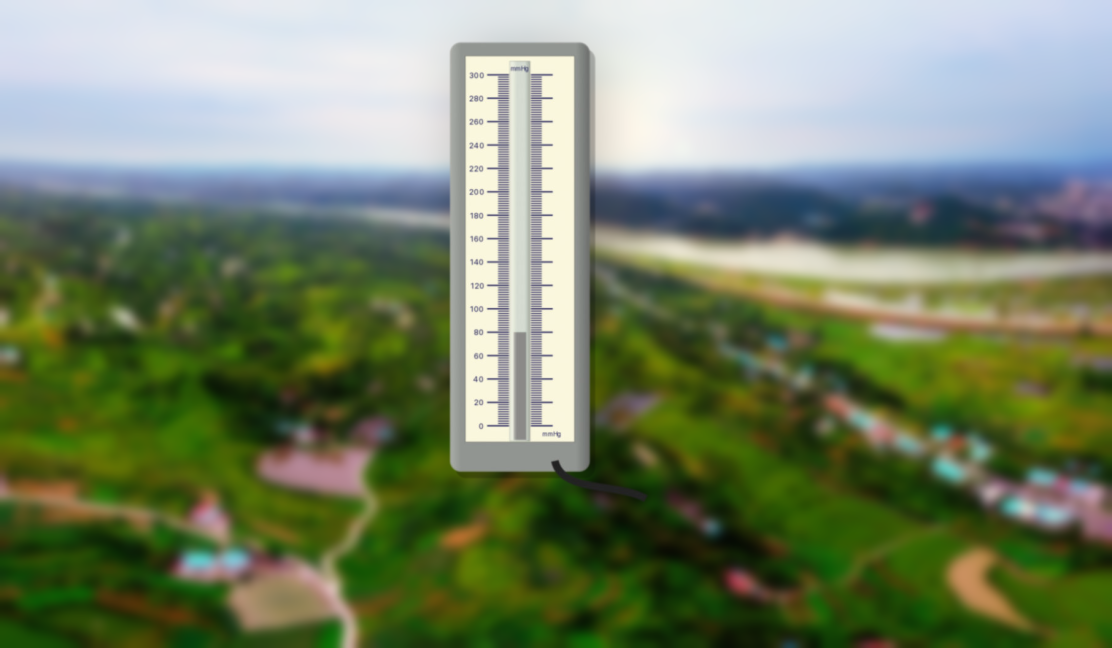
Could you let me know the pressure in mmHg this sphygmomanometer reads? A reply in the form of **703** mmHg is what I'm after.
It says **80** mmHg
